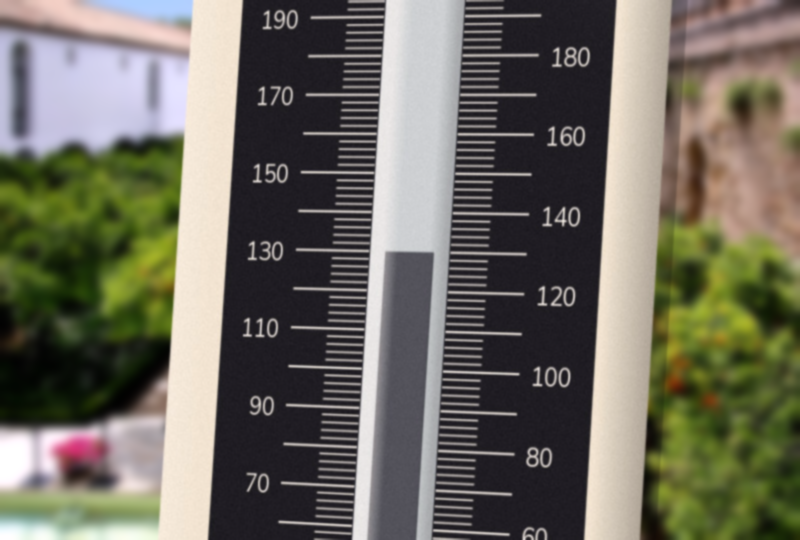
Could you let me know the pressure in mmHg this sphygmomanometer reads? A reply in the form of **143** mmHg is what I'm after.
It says **130** mmHg
